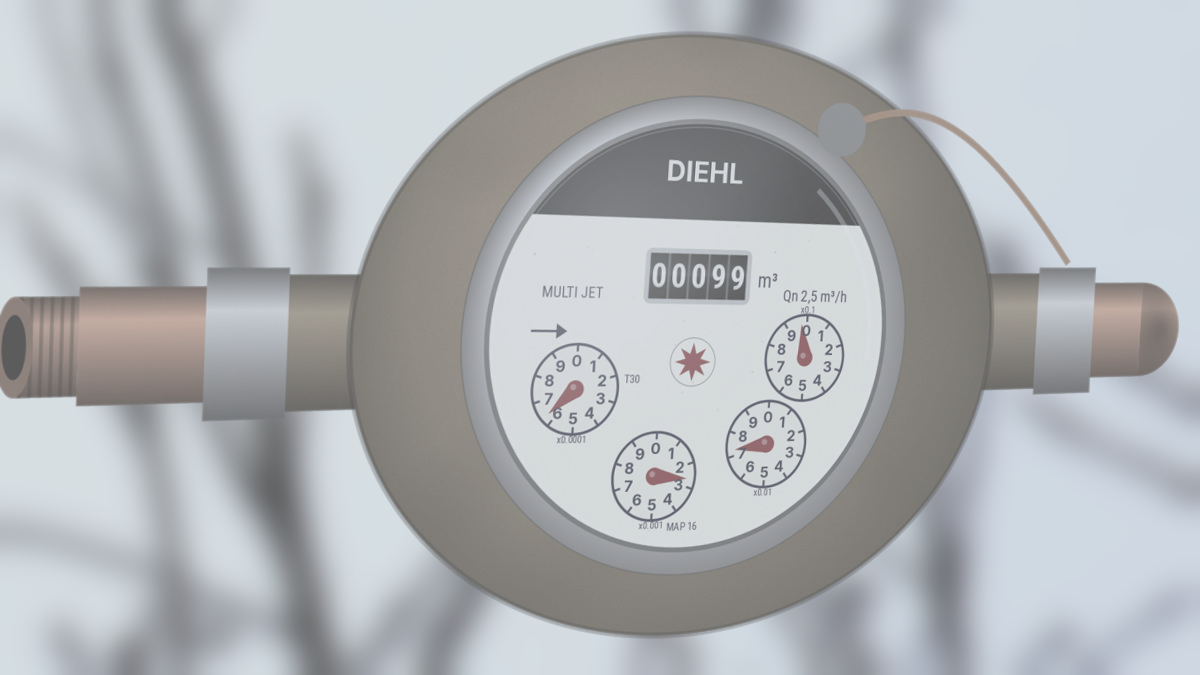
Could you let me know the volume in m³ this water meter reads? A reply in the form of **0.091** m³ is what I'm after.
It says **98.9726** m³
